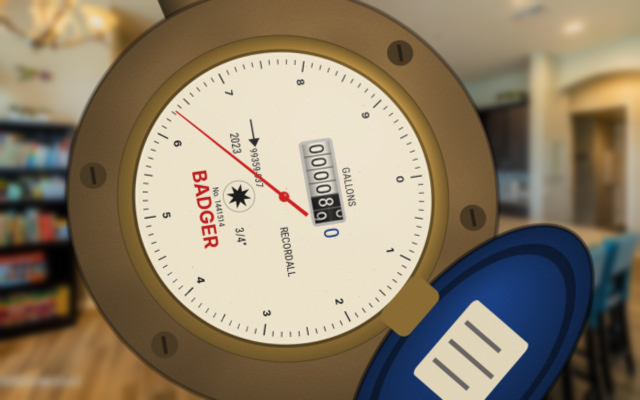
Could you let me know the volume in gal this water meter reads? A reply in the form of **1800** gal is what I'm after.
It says **886.3** gal
